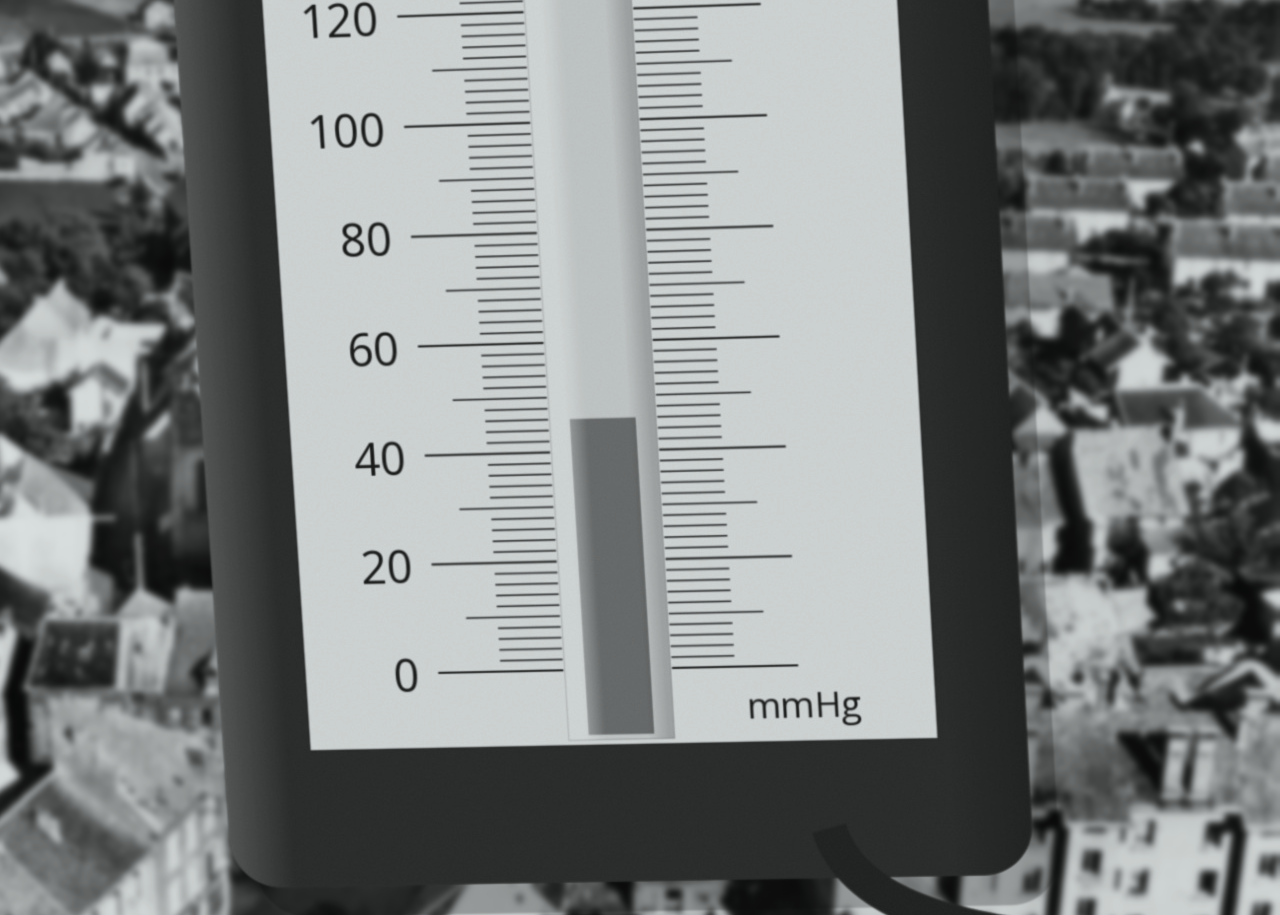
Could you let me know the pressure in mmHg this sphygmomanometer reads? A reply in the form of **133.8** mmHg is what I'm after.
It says **46** mmHg
